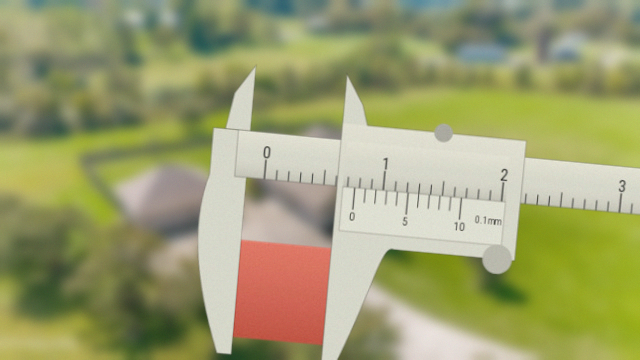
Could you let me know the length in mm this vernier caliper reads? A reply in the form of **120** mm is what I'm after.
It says **7.6** mm
